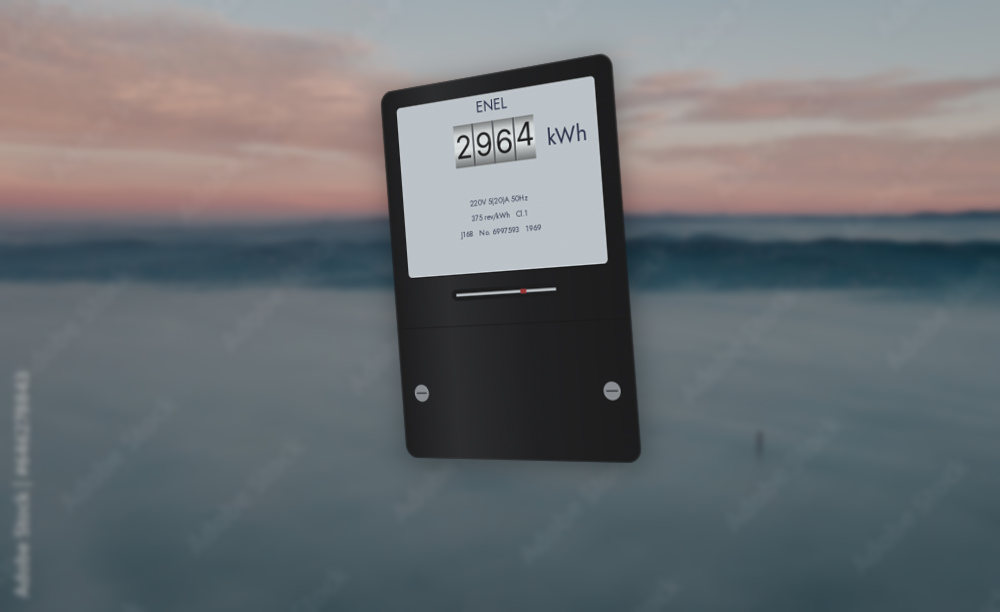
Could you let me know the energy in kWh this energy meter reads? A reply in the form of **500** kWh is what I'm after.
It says **2964** kWh
